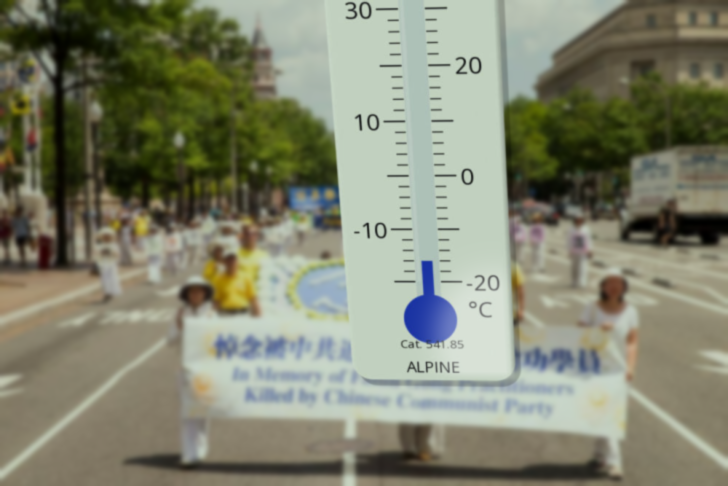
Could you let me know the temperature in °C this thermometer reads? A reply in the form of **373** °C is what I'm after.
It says **-16** °C
